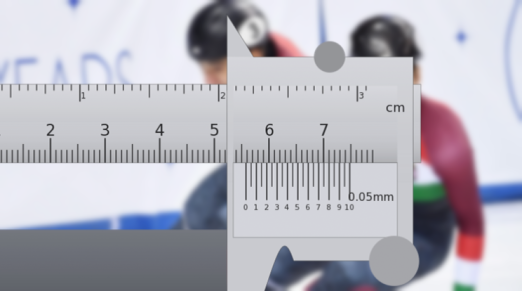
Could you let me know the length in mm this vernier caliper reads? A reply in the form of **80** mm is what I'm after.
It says **55.8** mm
